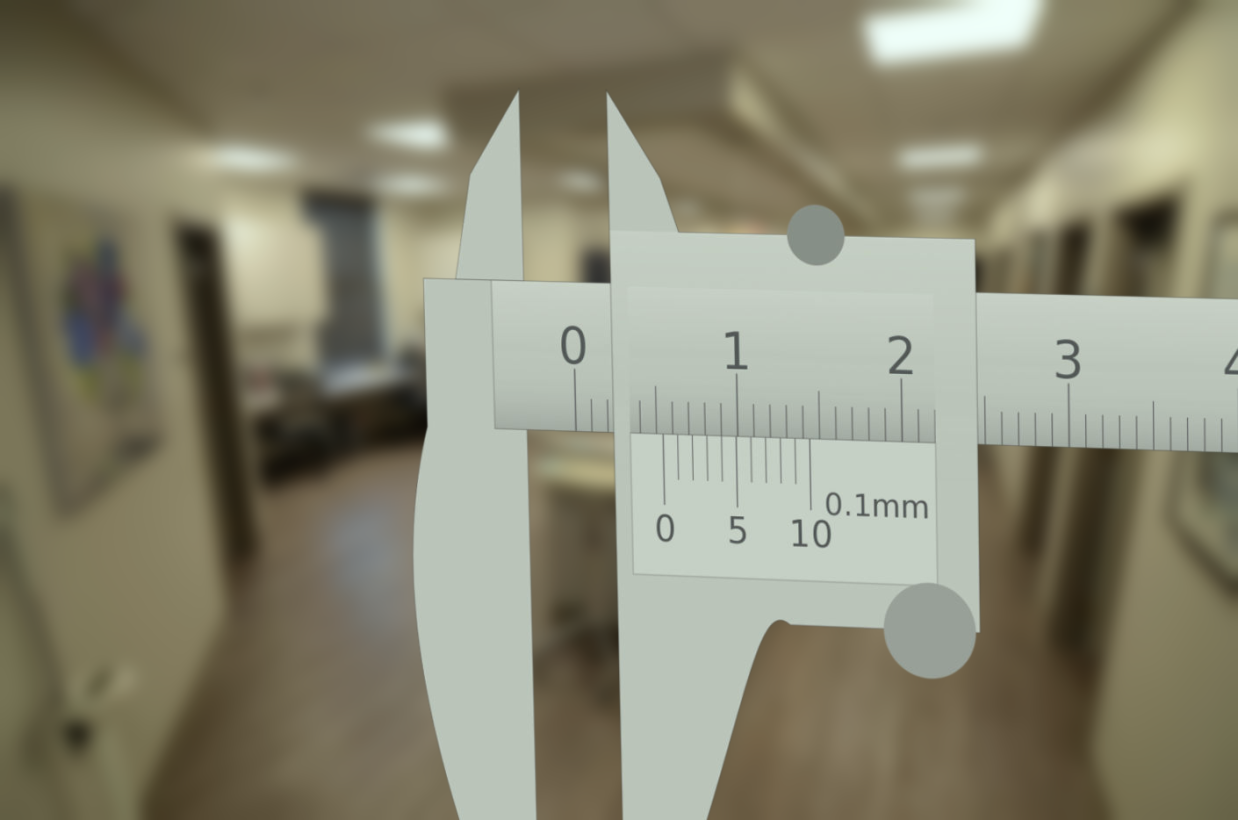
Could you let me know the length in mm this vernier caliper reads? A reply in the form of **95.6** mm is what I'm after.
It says **5.4** mm
